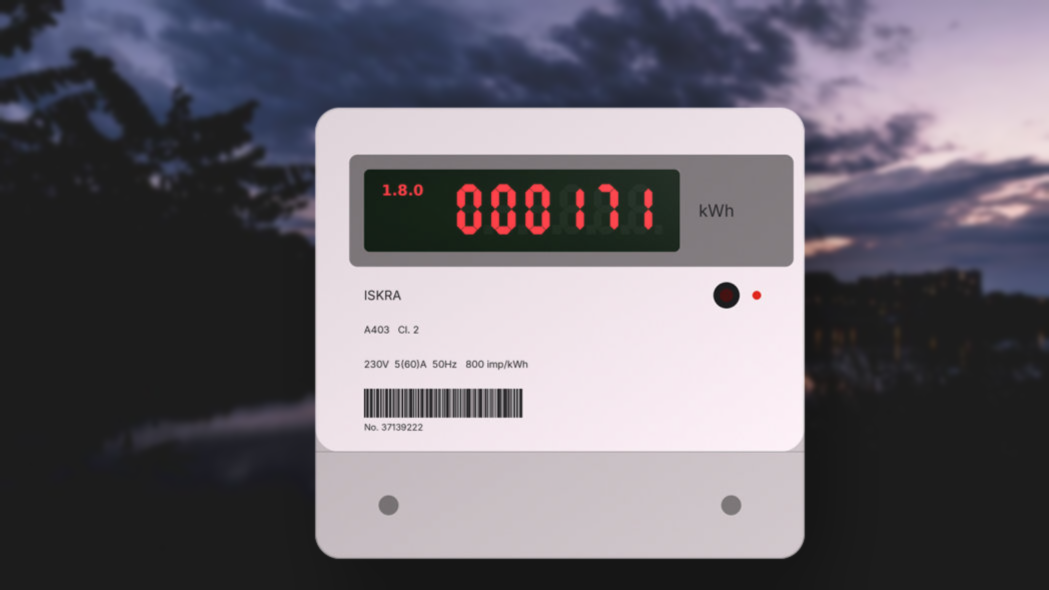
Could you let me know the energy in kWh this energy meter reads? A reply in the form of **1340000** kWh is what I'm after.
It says **171** kWh
